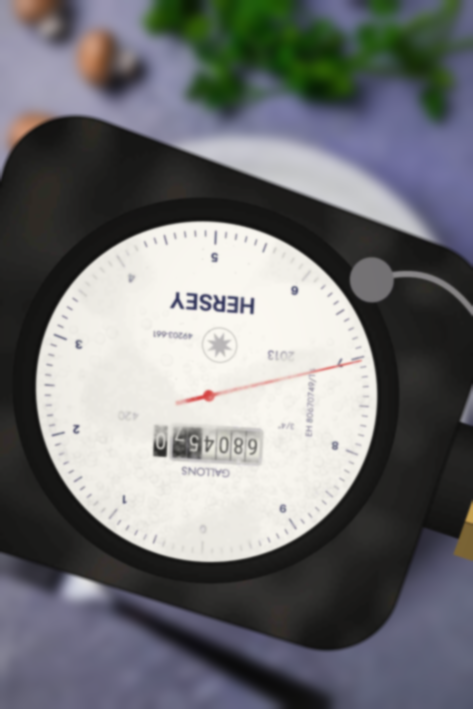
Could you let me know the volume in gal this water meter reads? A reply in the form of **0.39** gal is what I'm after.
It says **6804567.0** gal
